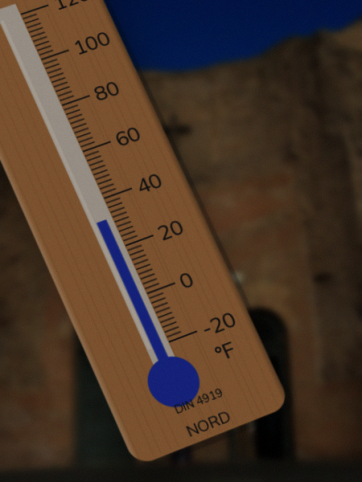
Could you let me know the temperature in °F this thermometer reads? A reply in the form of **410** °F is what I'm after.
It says **32** °F
